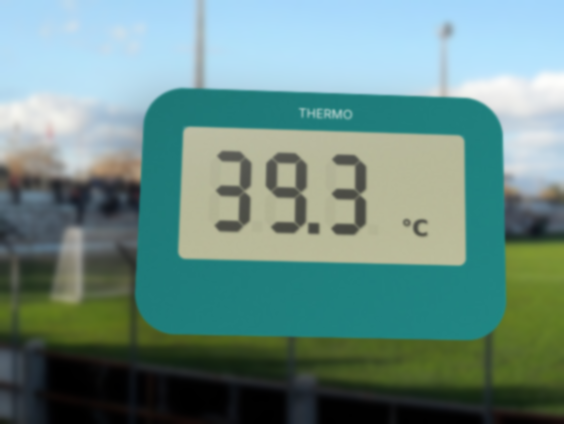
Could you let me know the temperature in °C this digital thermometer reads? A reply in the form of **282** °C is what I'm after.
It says **39.3** °C
